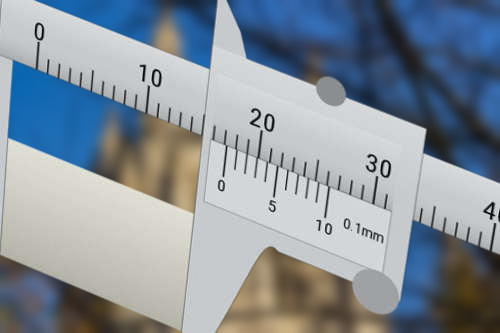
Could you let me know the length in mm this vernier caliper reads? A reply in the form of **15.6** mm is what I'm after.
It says **17.2** mm
